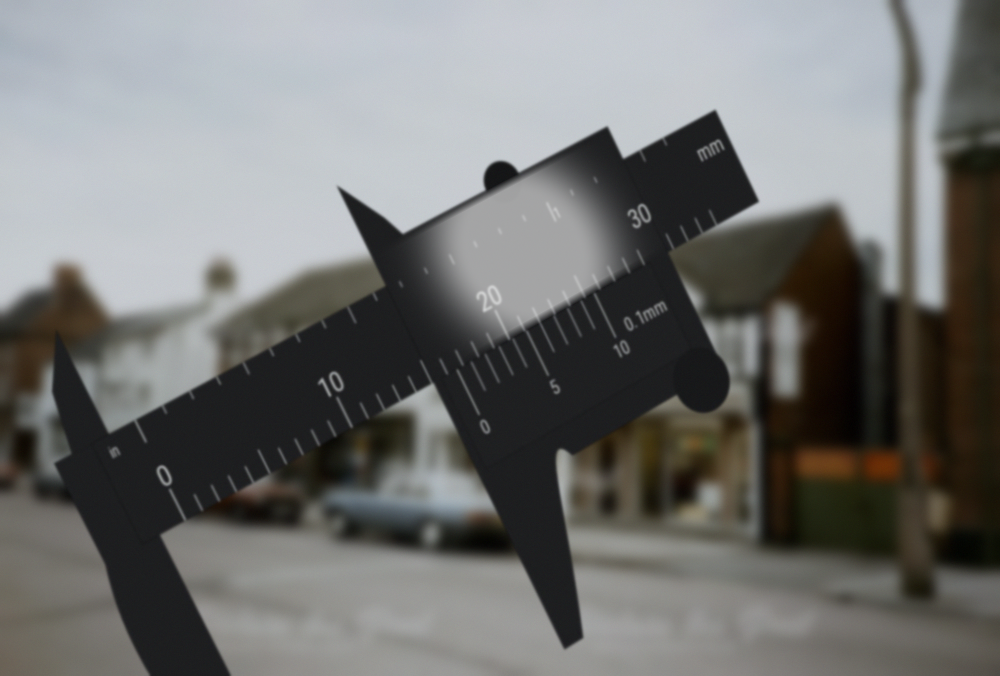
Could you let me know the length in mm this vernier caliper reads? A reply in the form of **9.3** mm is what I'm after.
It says **16.6** mm
